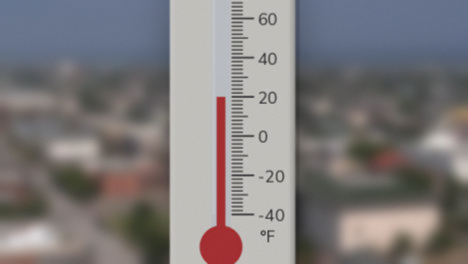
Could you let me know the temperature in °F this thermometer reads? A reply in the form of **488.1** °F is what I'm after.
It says **20** °F
